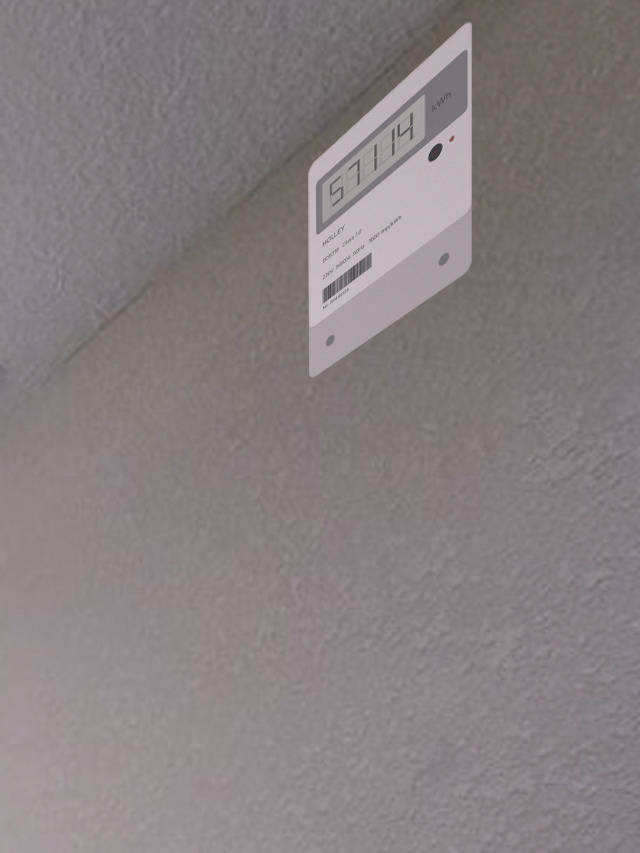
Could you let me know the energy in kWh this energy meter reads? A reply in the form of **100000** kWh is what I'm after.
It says **57114** kWh
